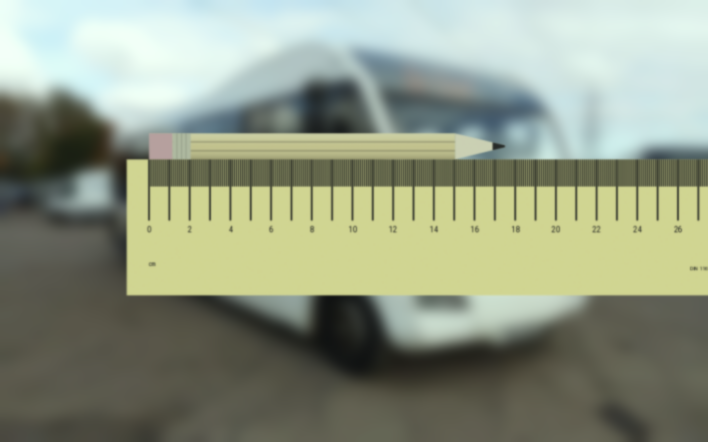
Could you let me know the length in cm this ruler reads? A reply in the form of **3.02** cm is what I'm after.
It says **17.5** cm
